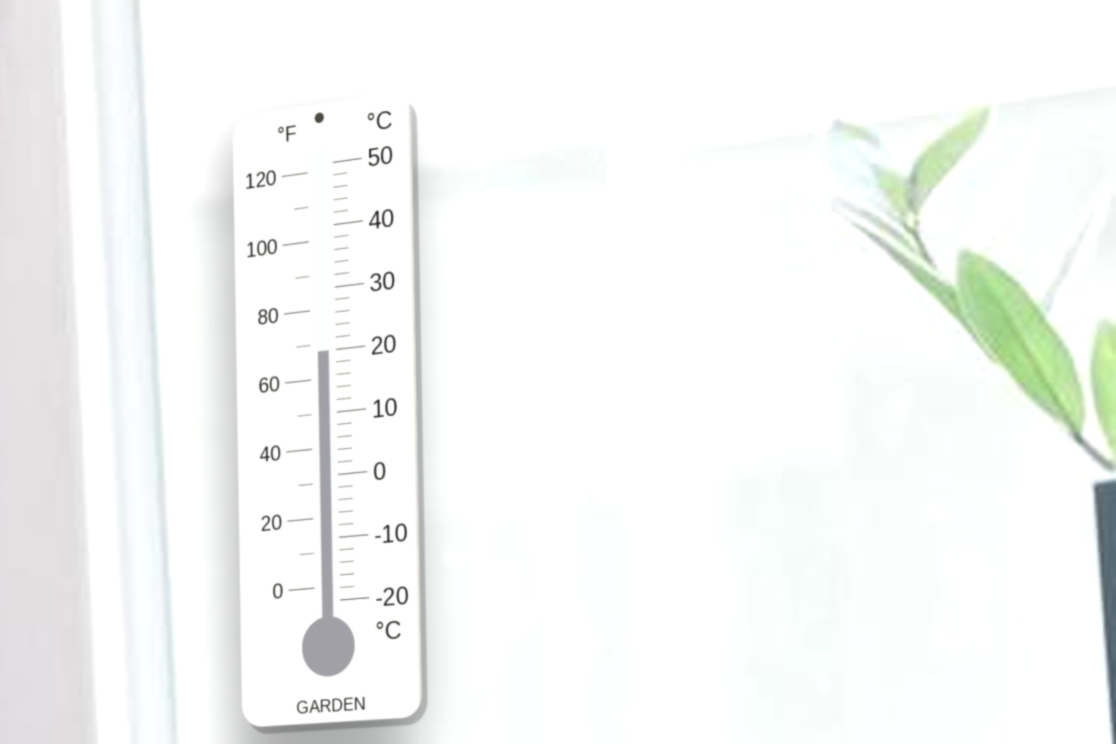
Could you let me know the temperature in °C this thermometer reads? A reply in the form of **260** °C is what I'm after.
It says **20** °C
